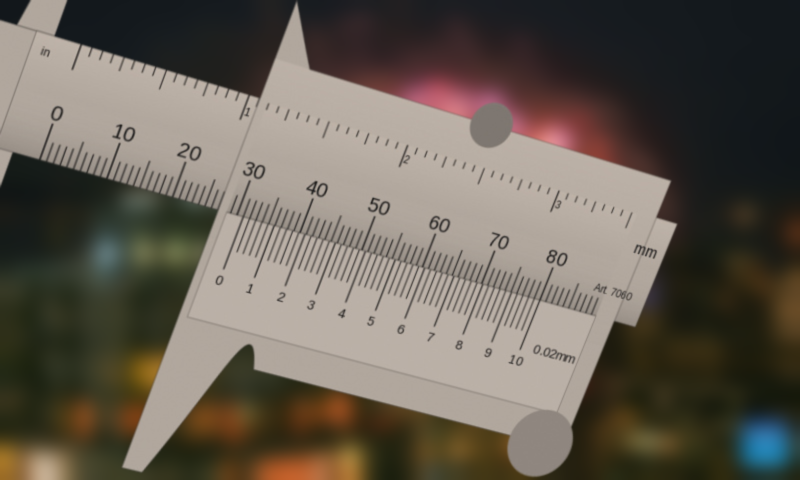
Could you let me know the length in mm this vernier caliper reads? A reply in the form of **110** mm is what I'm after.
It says **31.0** mm
